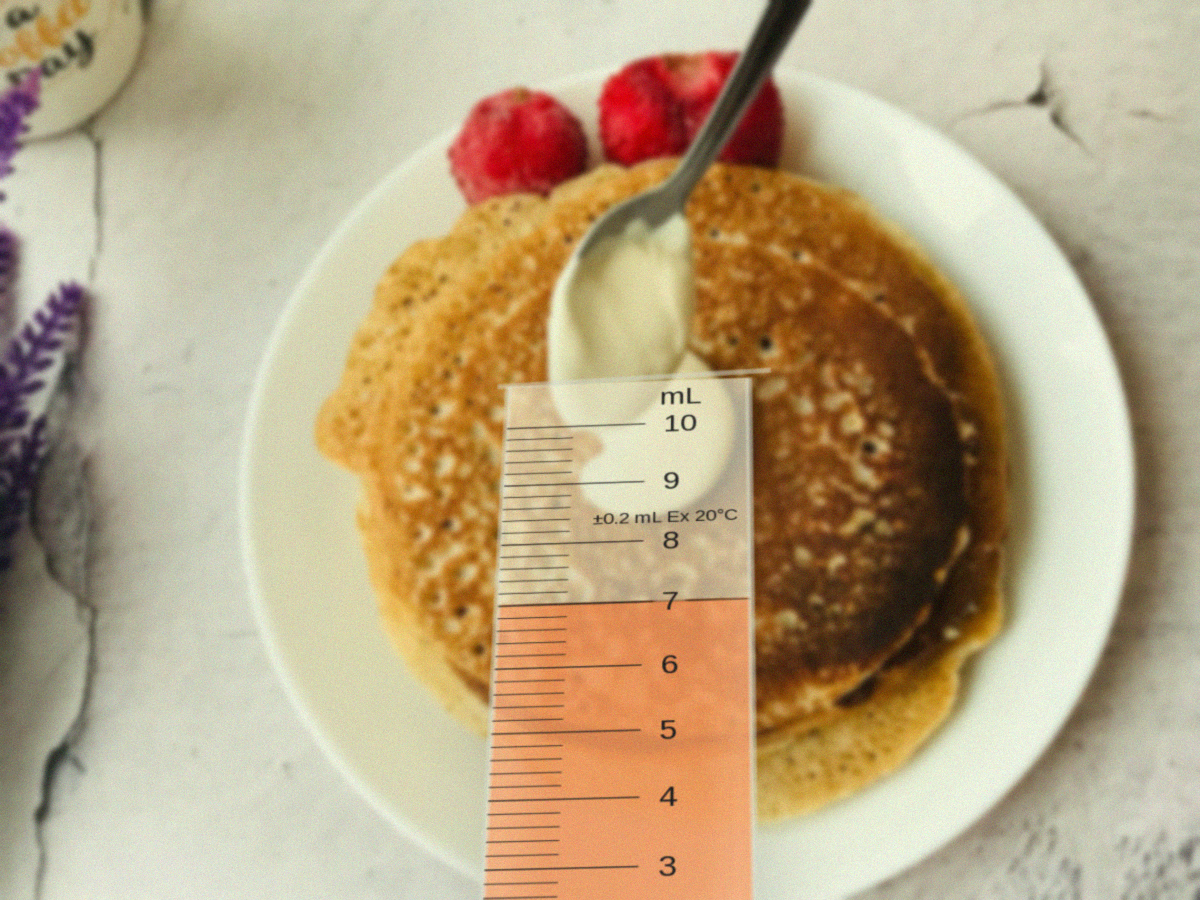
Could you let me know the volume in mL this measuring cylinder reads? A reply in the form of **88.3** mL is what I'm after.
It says **7** mL
